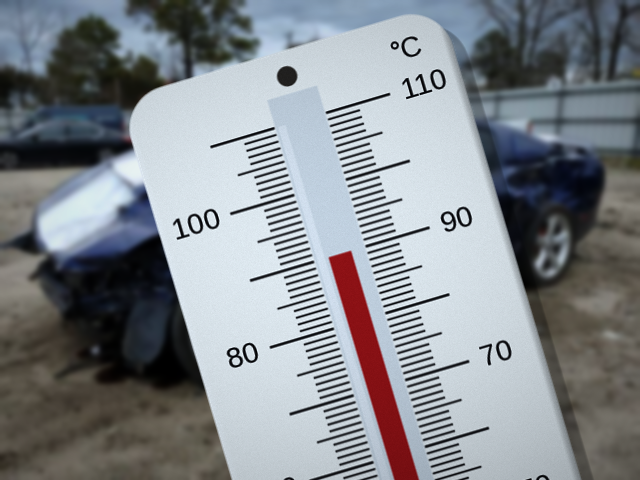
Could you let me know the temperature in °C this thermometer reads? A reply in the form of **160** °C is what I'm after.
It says **90** °C
